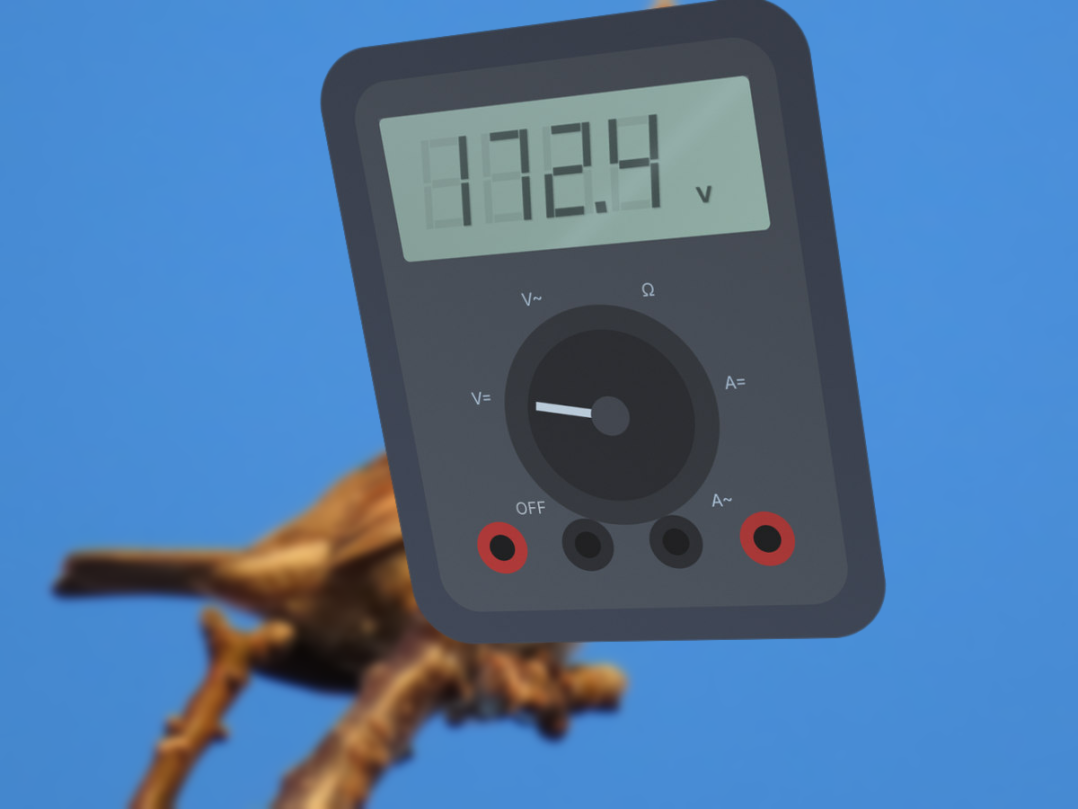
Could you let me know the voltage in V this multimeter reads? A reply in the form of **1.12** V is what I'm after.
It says **172.4** V
